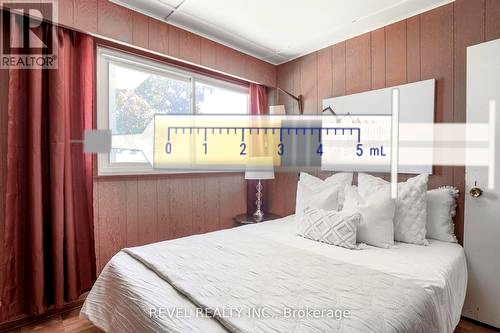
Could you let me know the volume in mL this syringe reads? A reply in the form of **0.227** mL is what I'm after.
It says **3** mL
